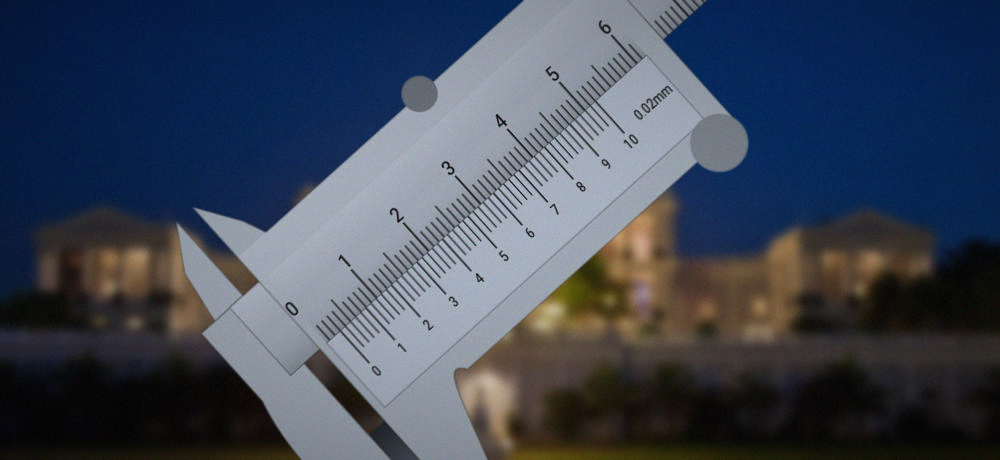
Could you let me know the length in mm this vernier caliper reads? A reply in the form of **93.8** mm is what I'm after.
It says **3.0** mm
